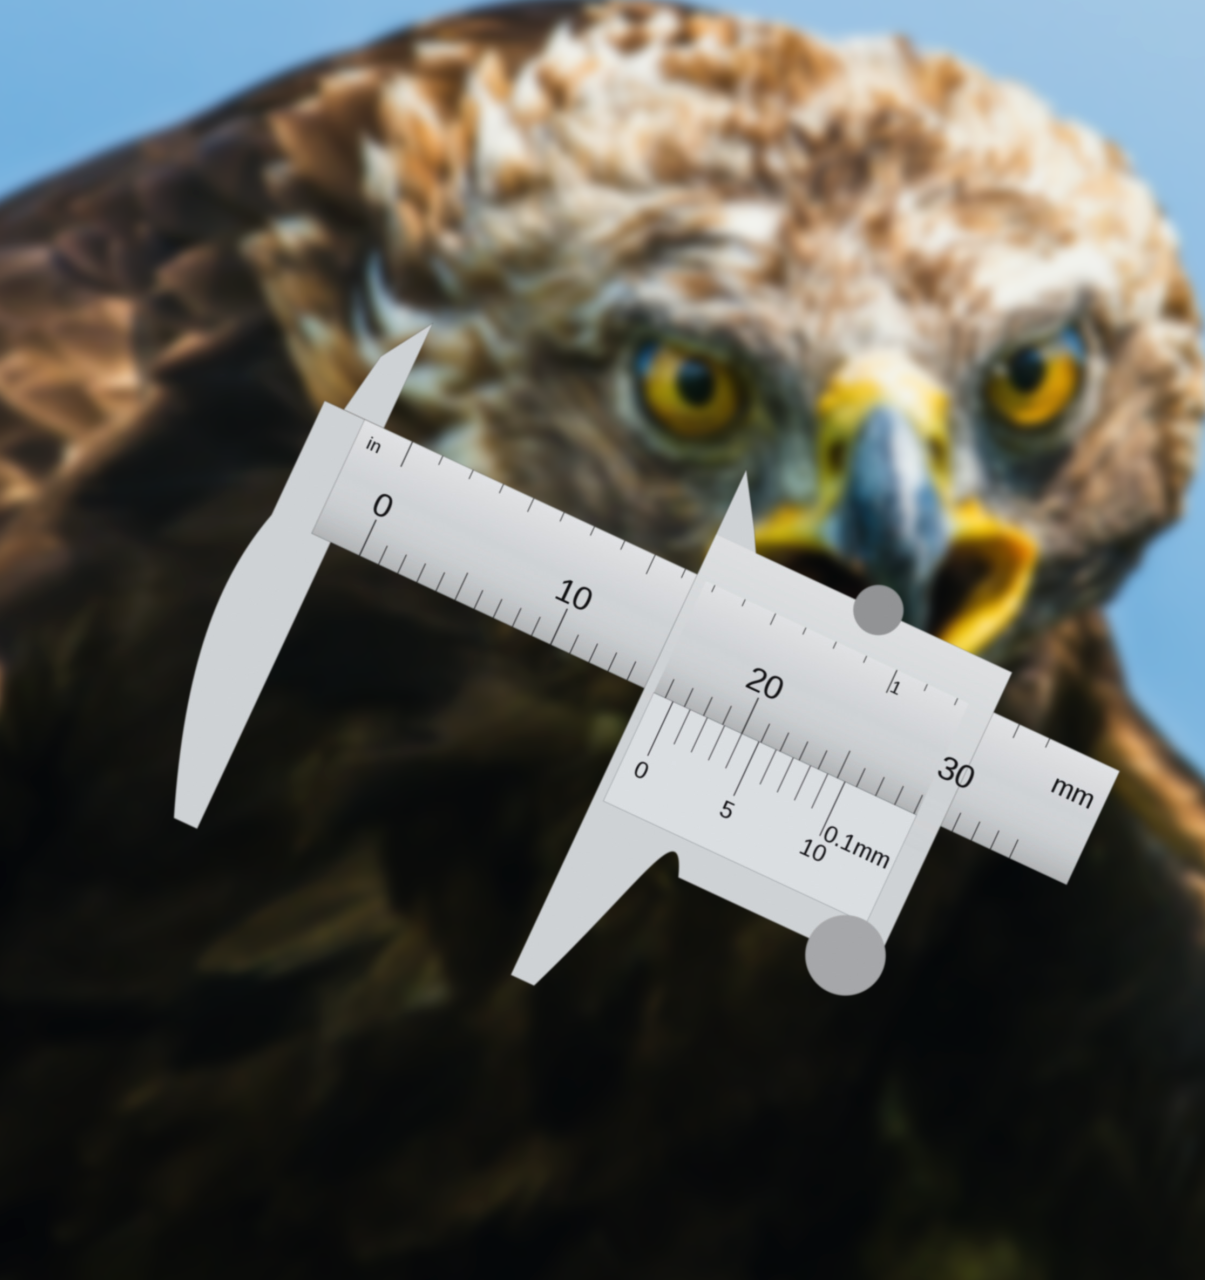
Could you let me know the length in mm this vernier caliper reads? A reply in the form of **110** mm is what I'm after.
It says **16.4** mm
